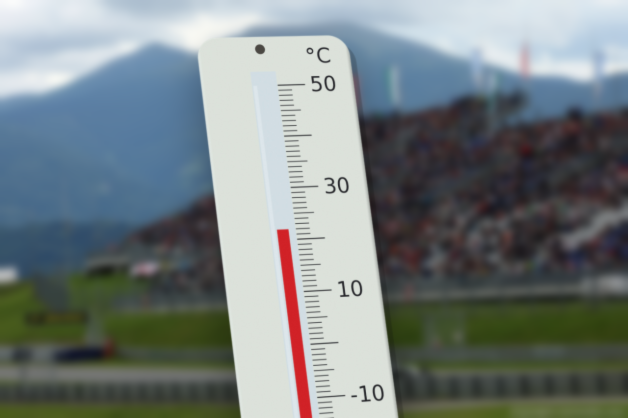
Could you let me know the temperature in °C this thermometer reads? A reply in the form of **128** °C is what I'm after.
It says **22** °C
